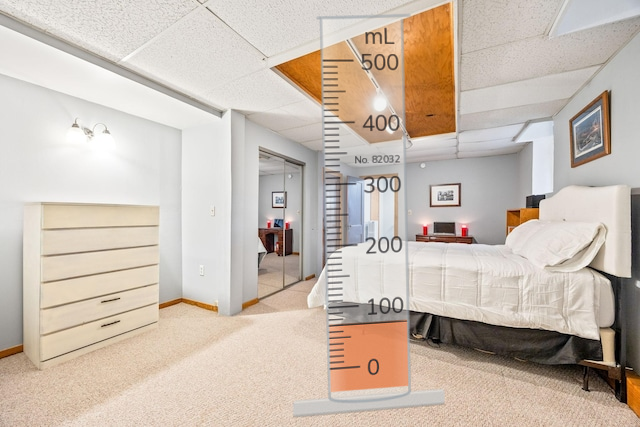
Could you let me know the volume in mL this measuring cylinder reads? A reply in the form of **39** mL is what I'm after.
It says **70** mL
